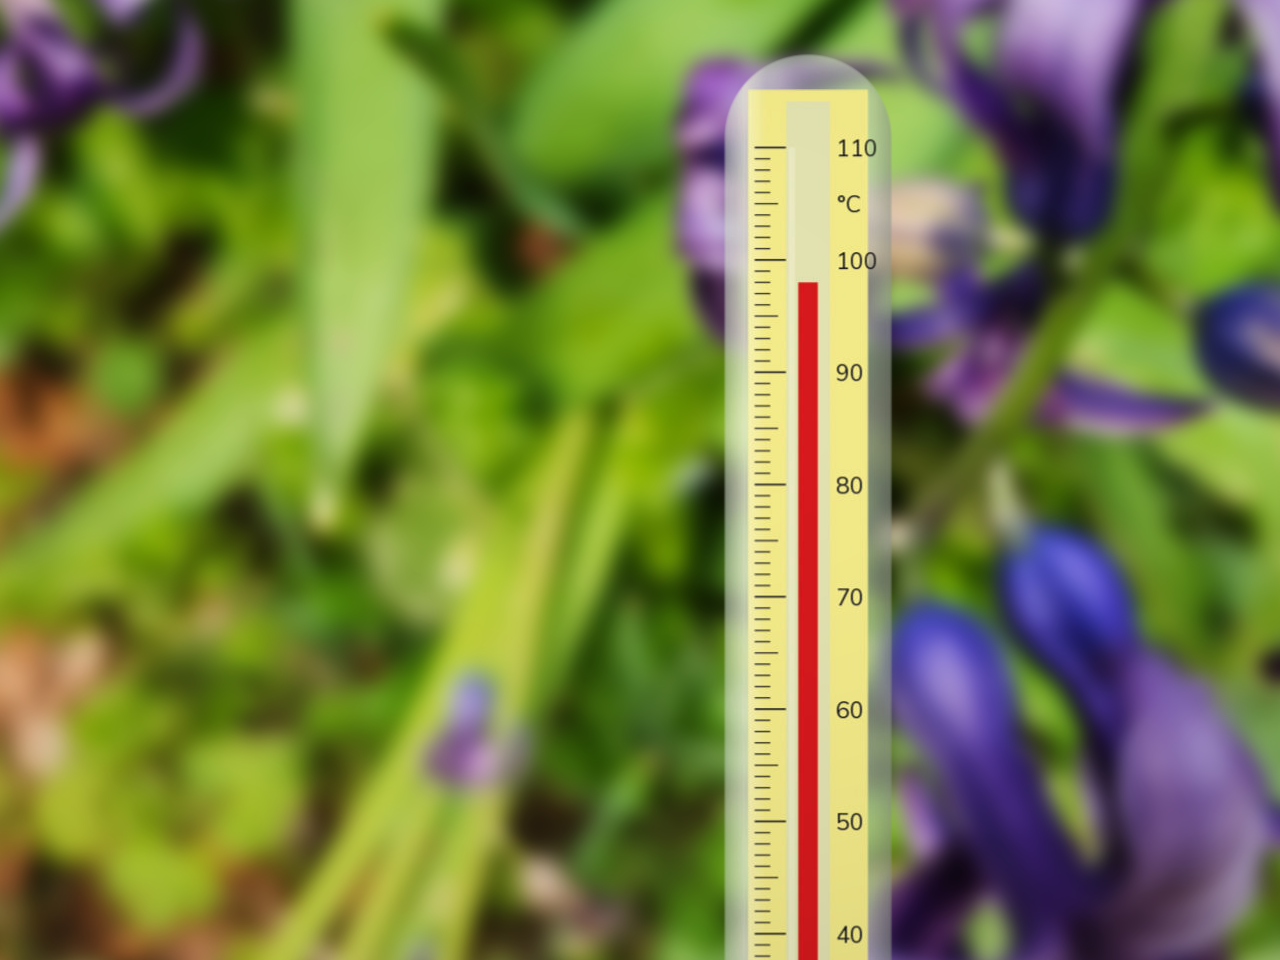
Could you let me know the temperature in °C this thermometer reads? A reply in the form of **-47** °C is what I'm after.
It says **98** °C
